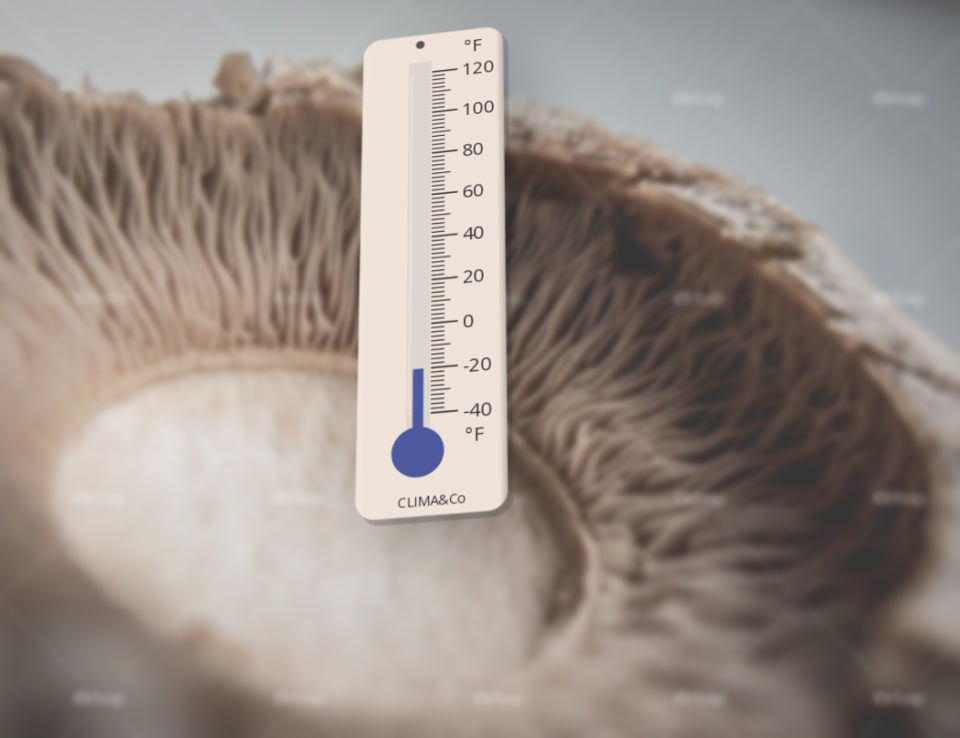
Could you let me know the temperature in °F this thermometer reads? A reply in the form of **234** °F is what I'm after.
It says **-20** °F
